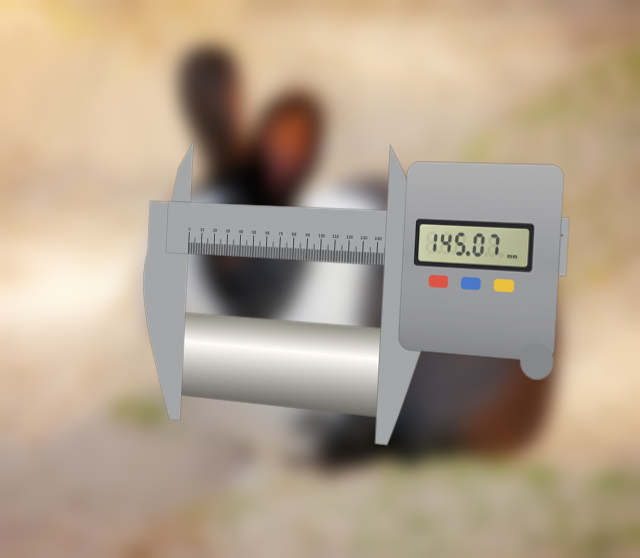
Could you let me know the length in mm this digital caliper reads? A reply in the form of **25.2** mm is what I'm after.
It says **145.07** mm
